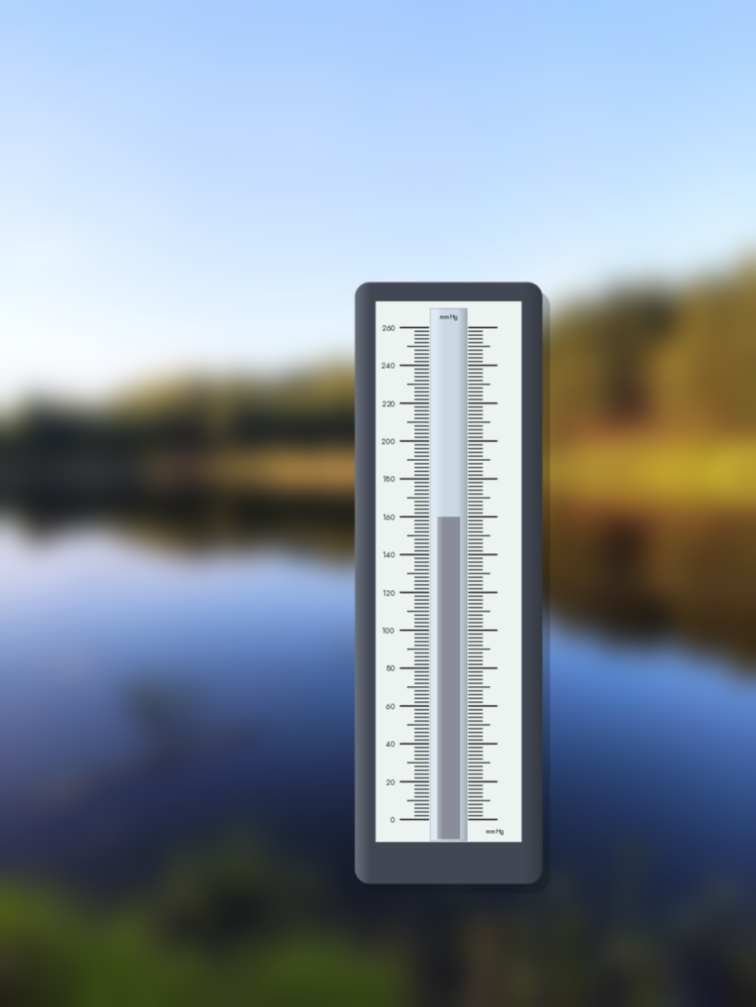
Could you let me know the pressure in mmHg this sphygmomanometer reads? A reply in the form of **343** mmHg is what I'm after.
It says **160** mmHg
